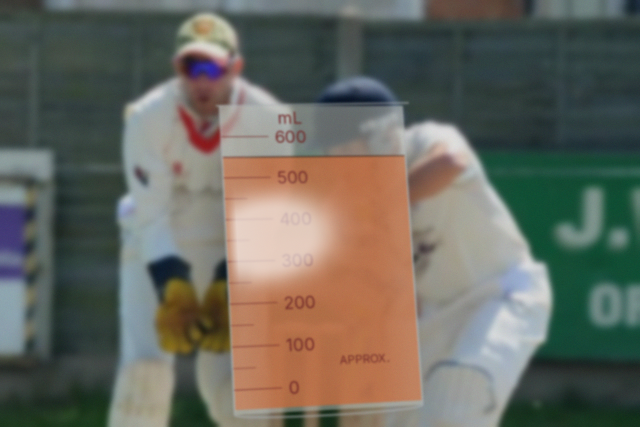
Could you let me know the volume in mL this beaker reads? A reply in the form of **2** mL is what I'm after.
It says **550** mL
